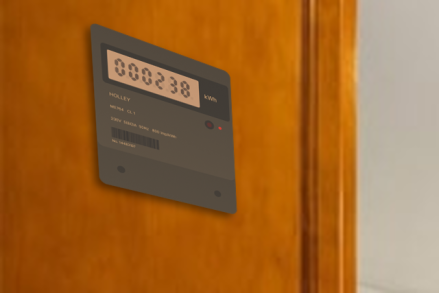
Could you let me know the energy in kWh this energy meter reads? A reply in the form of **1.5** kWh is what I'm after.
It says **238** kWh
